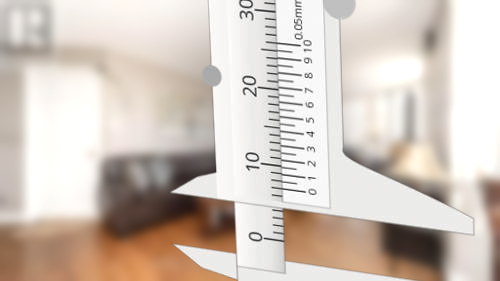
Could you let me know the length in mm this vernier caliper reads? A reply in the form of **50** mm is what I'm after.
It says **7.0** mm
